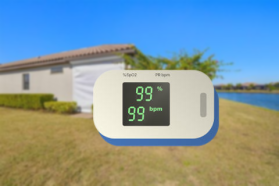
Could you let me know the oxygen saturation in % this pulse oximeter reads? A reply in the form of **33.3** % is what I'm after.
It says **99** %
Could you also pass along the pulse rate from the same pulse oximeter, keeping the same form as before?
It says **99** bpm
